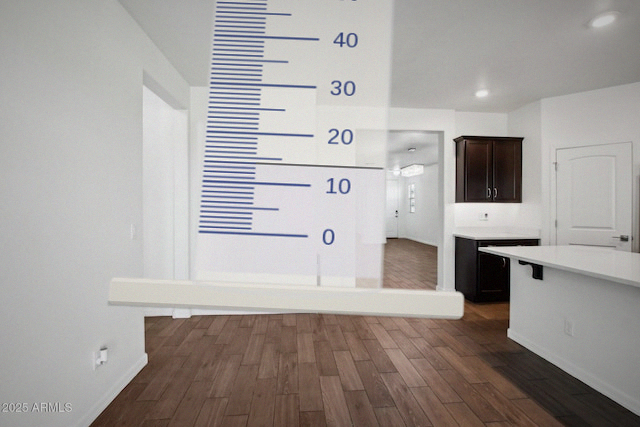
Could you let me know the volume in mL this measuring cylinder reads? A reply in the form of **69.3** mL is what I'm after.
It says **14** mL
